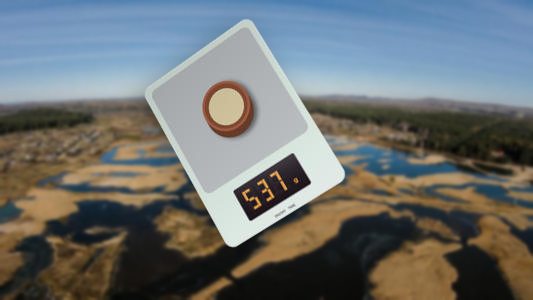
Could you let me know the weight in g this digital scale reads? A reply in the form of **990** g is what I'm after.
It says **537** g
